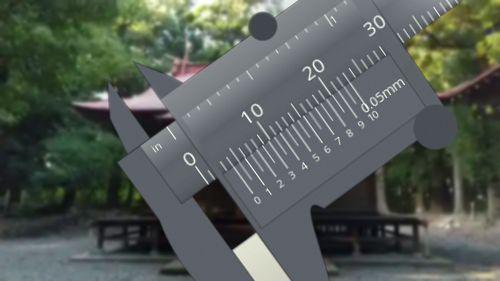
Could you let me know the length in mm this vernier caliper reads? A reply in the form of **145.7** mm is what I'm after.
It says **4.0** mm
